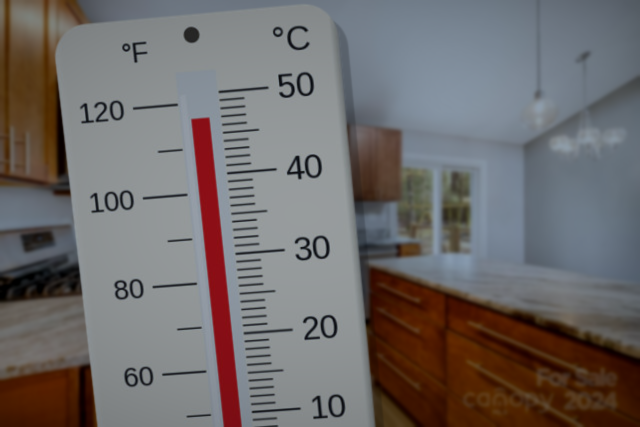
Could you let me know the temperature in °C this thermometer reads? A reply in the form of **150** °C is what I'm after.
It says **47** °C
